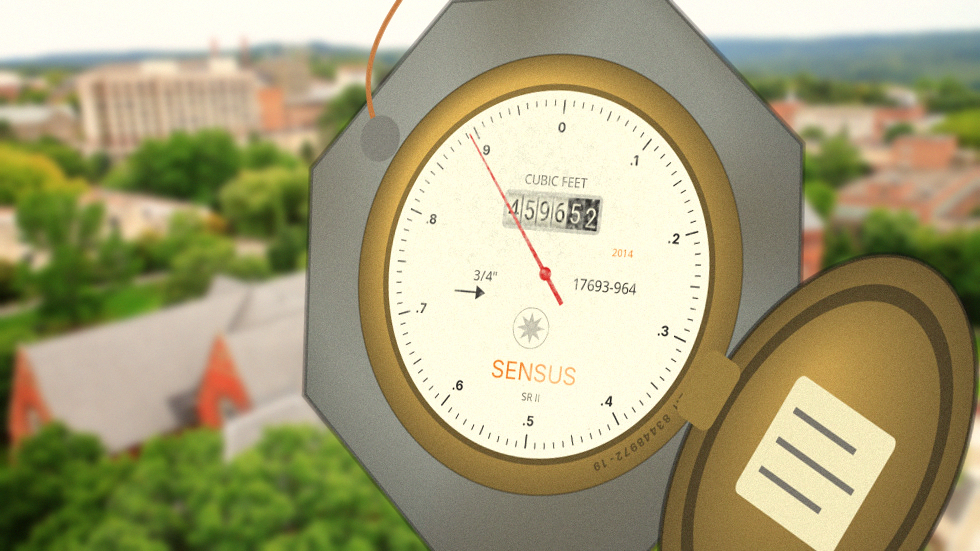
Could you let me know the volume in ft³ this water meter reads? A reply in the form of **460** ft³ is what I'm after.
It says **459651.89** ft³
